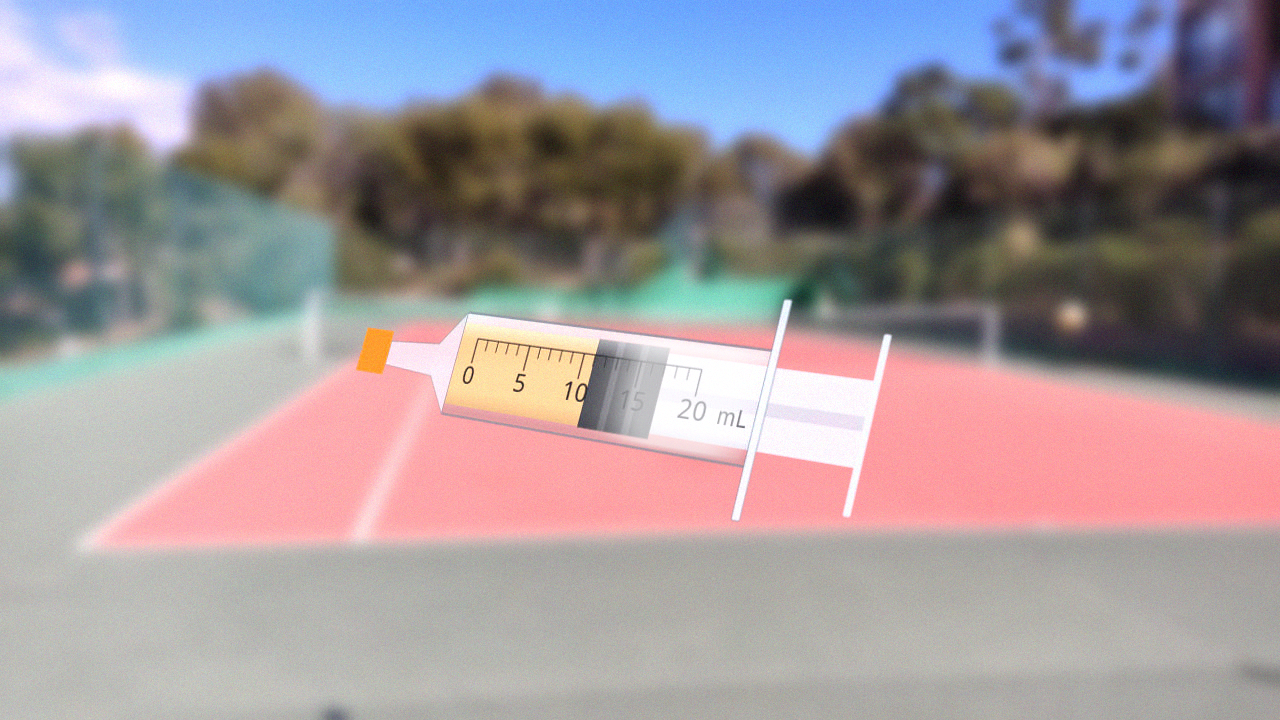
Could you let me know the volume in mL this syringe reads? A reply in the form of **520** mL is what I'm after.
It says **11** mL
